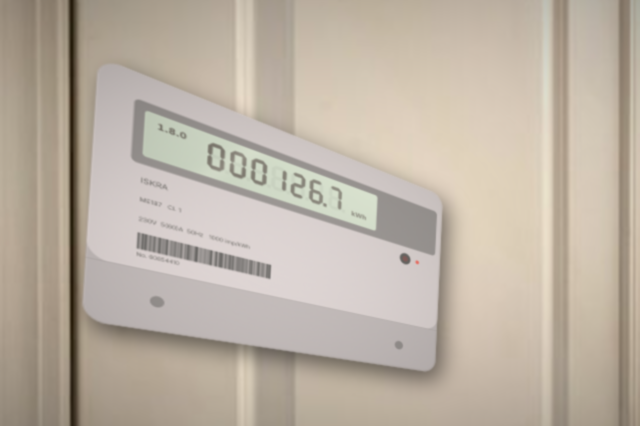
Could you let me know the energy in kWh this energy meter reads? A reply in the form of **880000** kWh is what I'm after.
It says **126.7** kWh
